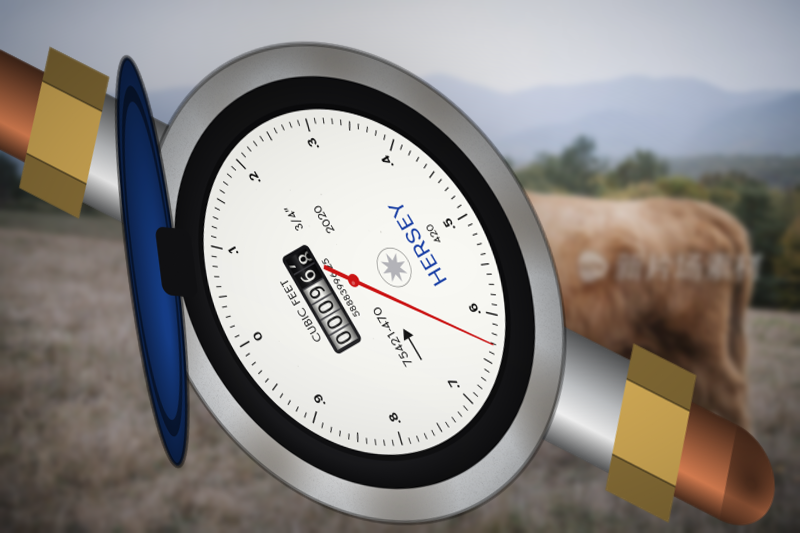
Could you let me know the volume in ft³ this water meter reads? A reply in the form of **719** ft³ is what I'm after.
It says **967.63** ft³
